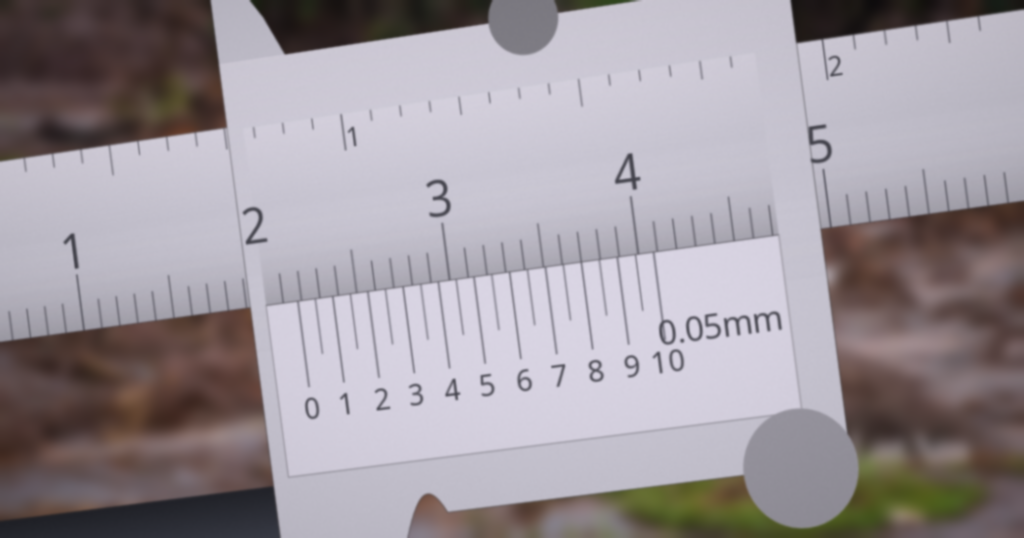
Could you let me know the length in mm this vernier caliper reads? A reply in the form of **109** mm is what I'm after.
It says **21.8** mm
